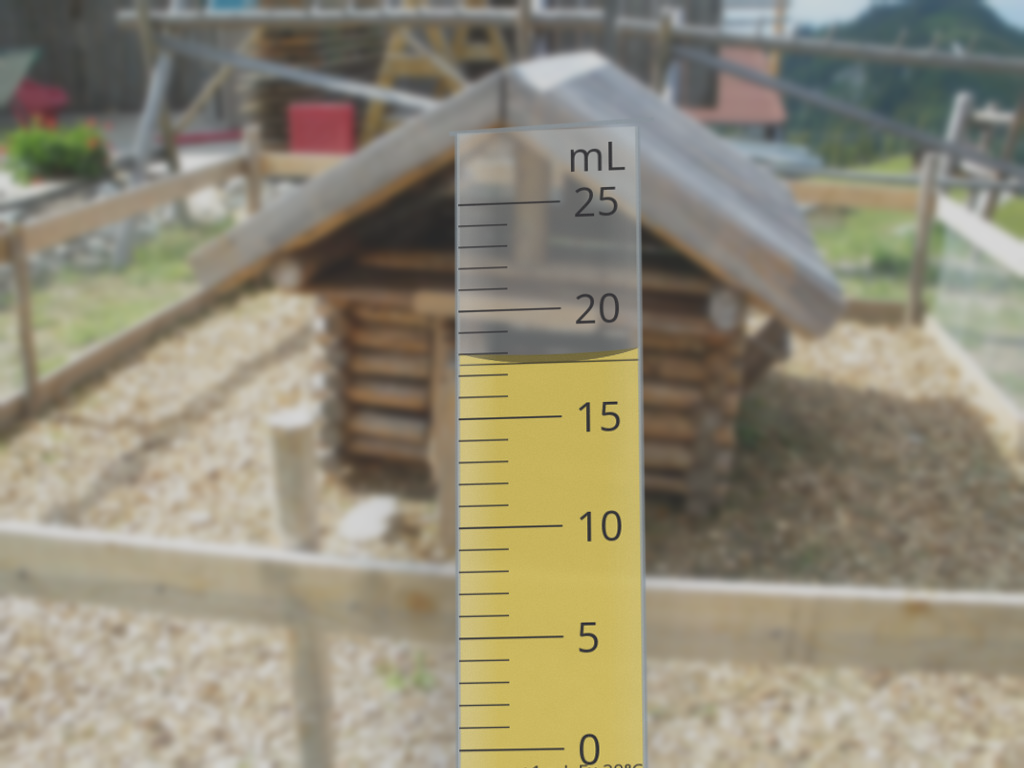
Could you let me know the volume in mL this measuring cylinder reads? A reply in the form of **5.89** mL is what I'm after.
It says **17.5** mL
